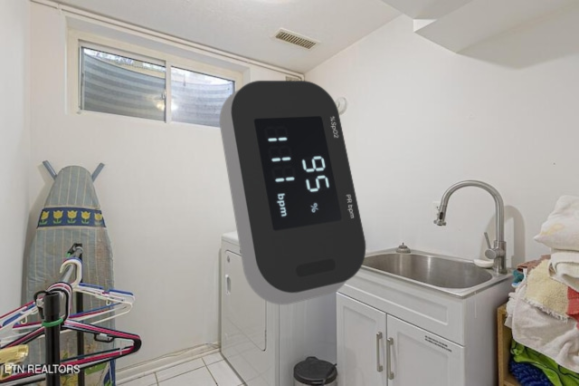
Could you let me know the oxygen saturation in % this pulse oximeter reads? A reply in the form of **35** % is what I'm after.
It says **95** %
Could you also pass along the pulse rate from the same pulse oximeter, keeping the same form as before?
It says **111** bpm
